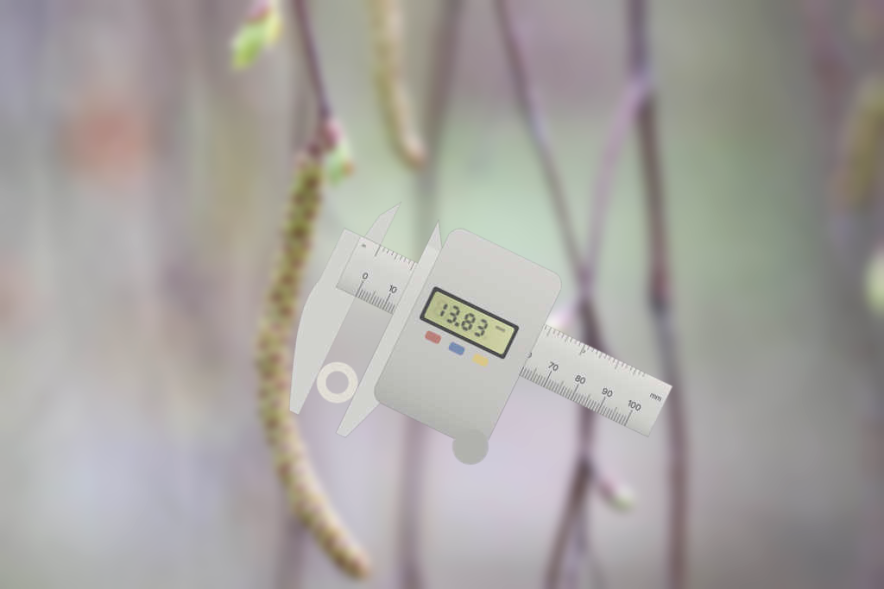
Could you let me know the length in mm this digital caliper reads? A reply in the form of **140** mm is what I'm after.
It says **13.83** mm
